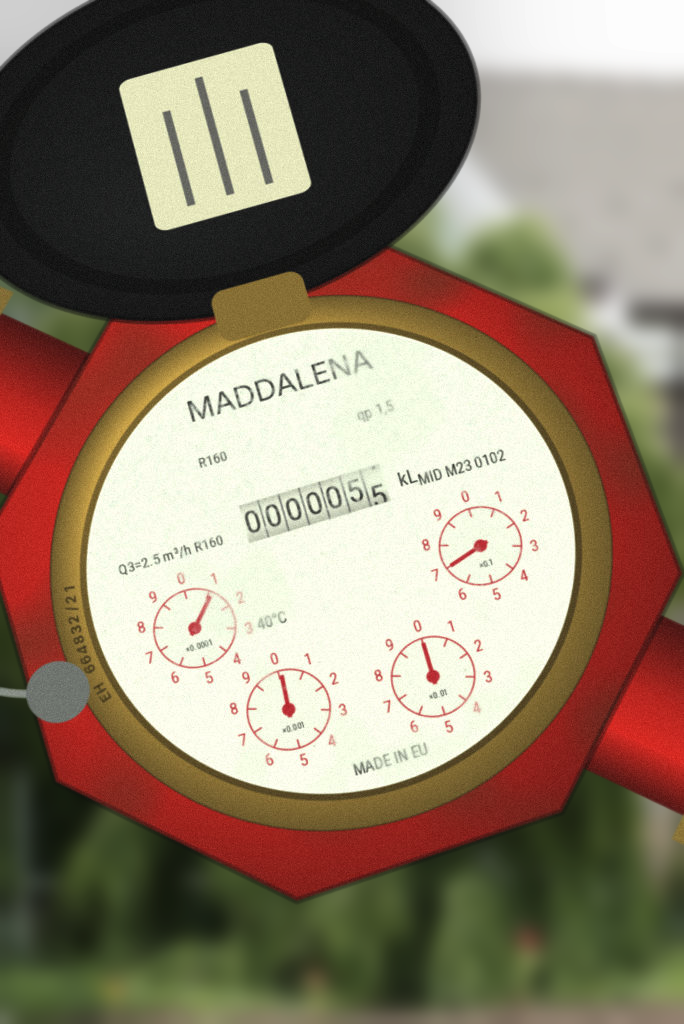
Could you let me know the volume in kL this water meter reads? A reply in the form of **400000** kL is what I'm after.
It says **54.7001** kL
